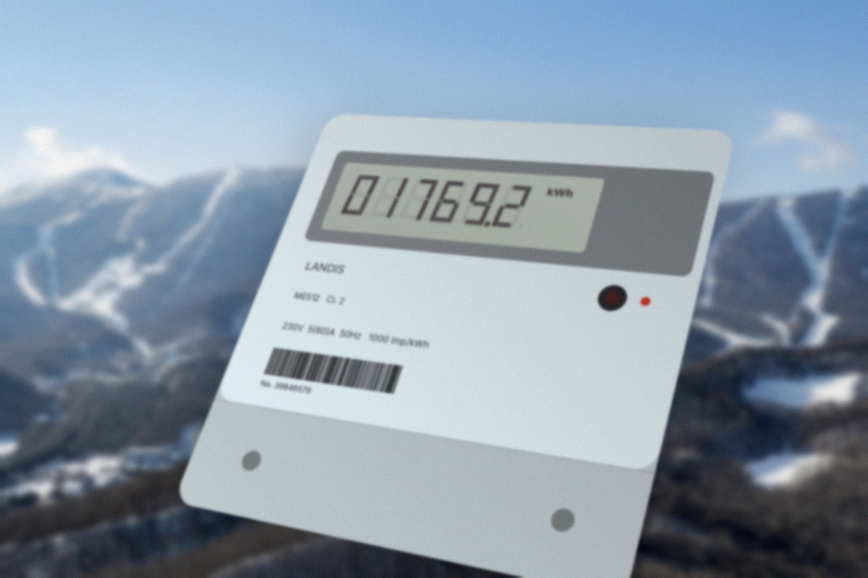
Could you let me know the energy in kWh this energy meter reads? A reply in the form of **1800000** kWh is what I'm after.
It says **1769.2** kWh
